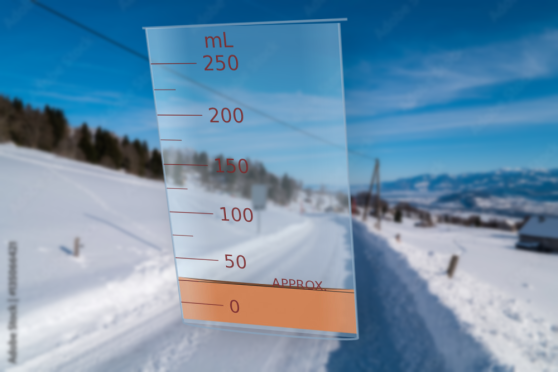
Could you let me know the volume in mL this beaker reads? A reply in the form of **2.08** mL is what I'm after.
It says **25** mL
